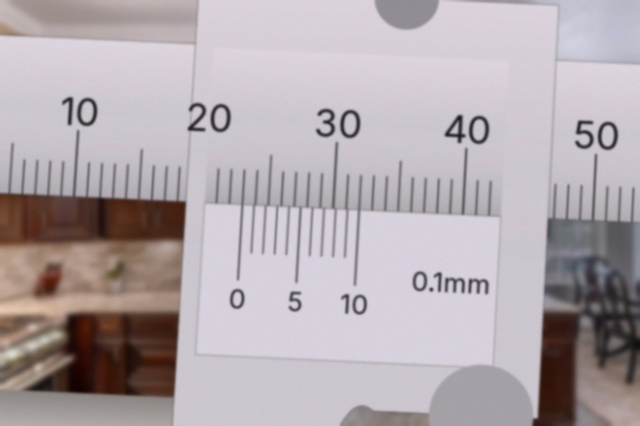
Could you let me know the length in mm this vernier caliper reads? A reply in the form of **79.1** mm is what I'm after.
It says **23.0** mm
